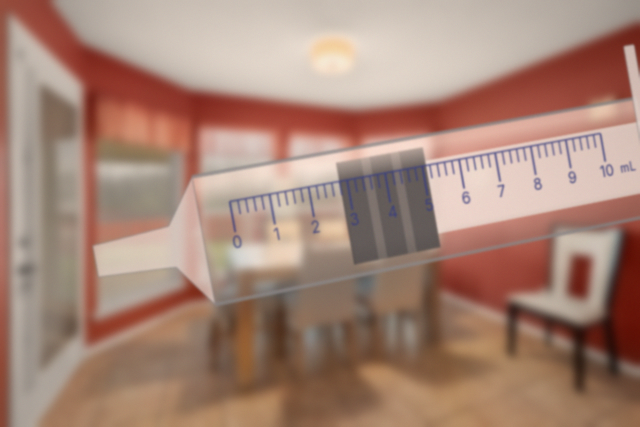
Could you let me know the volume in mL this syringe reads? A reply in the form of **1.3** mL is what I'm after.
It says **2.8** mL
